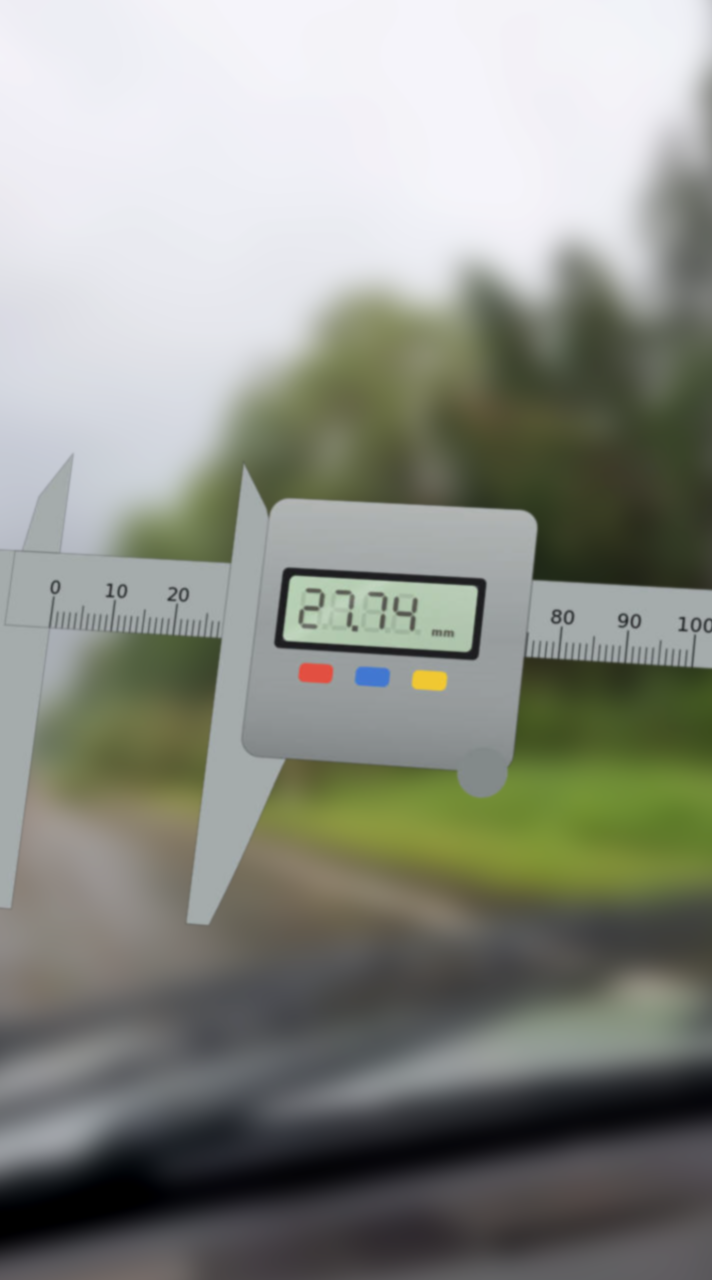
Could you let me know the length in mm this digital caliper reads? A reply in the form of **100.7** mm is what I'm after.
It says **27.74** mm
